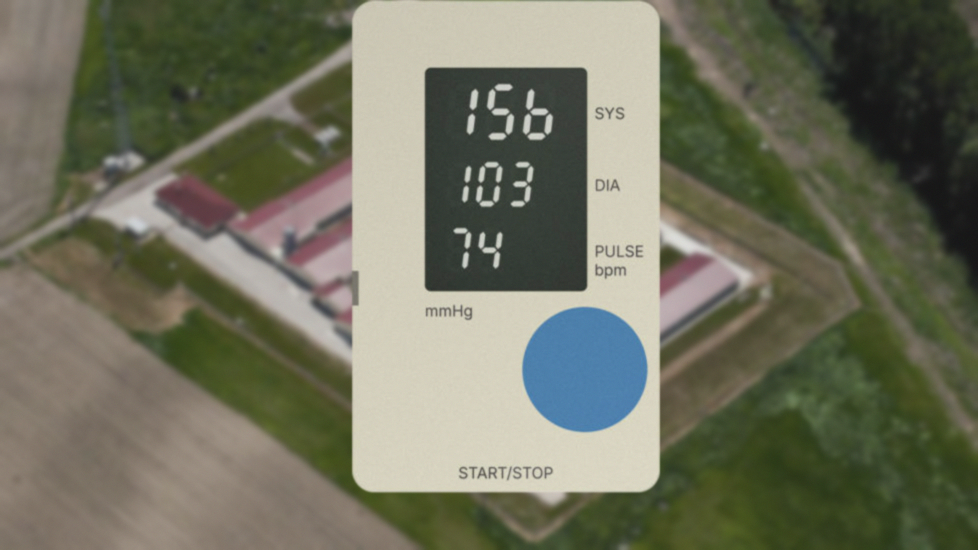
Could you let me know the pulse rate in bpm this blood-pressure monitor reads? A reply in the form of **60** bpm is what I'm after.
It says **74** bpm
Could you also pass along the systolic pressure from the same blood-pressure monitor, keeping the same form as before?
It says **156** mmHg
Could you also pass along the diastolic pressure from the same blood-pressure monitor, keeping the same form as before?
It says **103** mmHg
